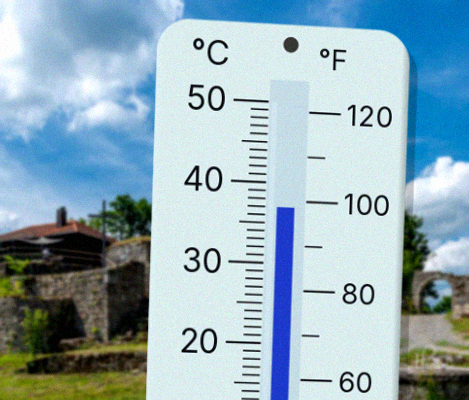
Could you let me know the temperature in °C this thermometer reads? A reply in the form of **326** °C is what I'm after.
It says **37** °C
